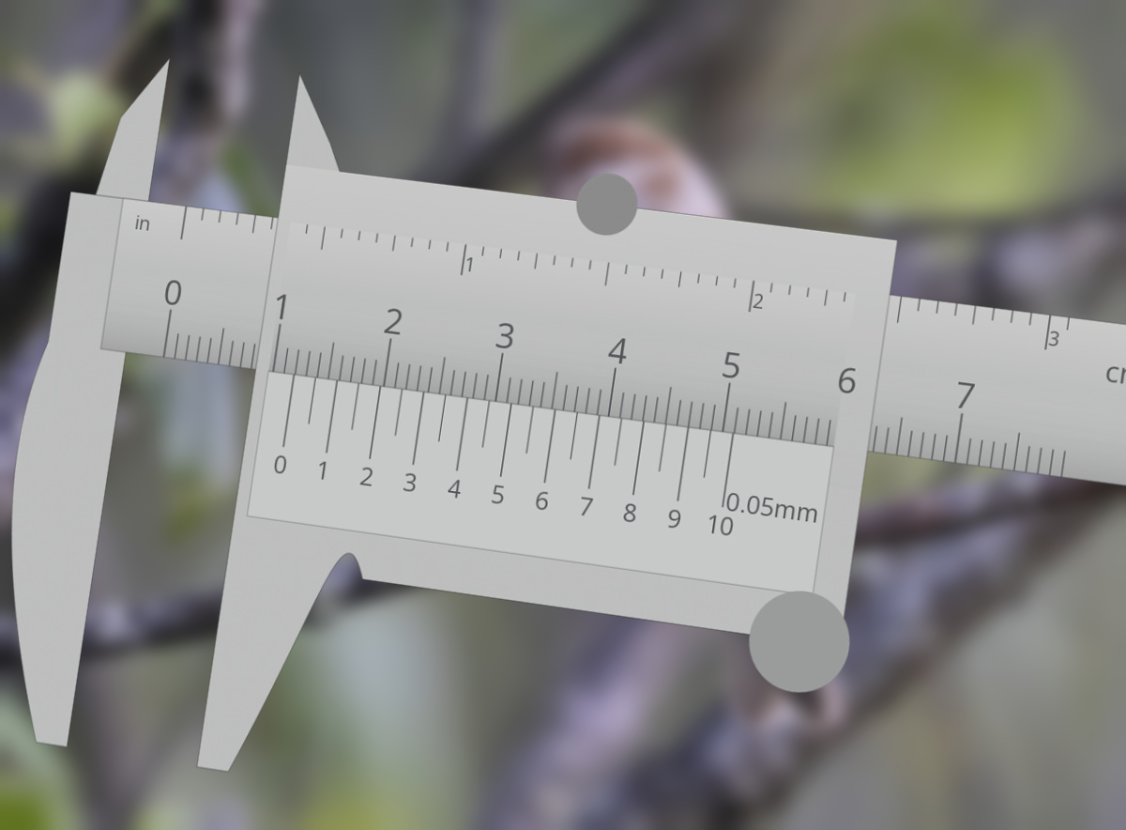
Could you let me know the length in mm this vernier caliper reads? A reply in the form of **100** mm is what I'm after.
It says **11.9** mm
